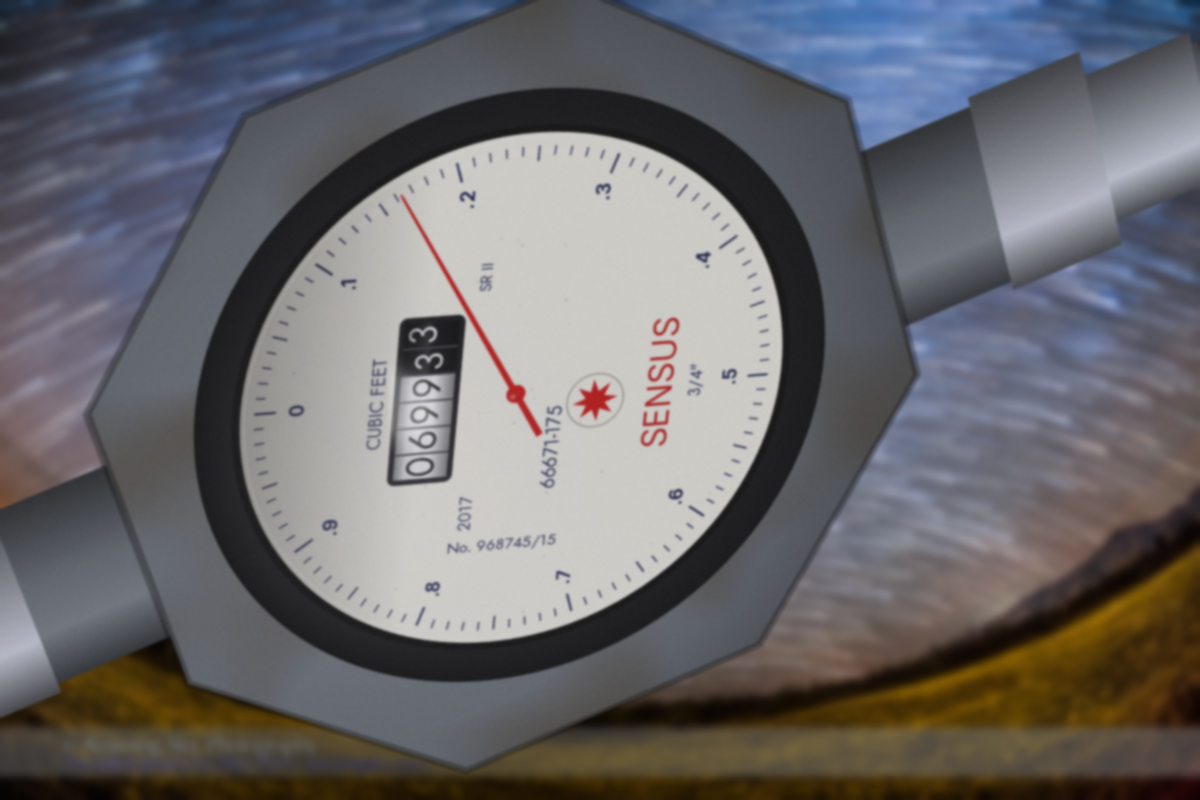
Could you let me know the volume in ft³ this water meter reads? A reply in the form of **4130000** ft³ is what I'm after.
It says **69933.16** ft³
